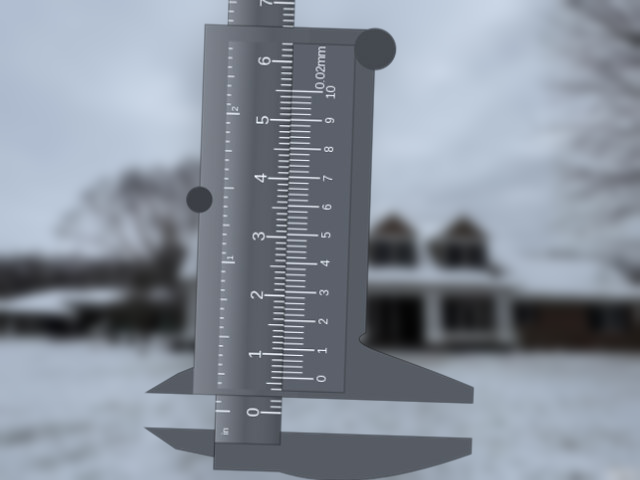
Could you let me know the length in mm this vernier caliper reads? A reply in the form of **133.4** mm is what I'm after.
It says **6.0** mm
